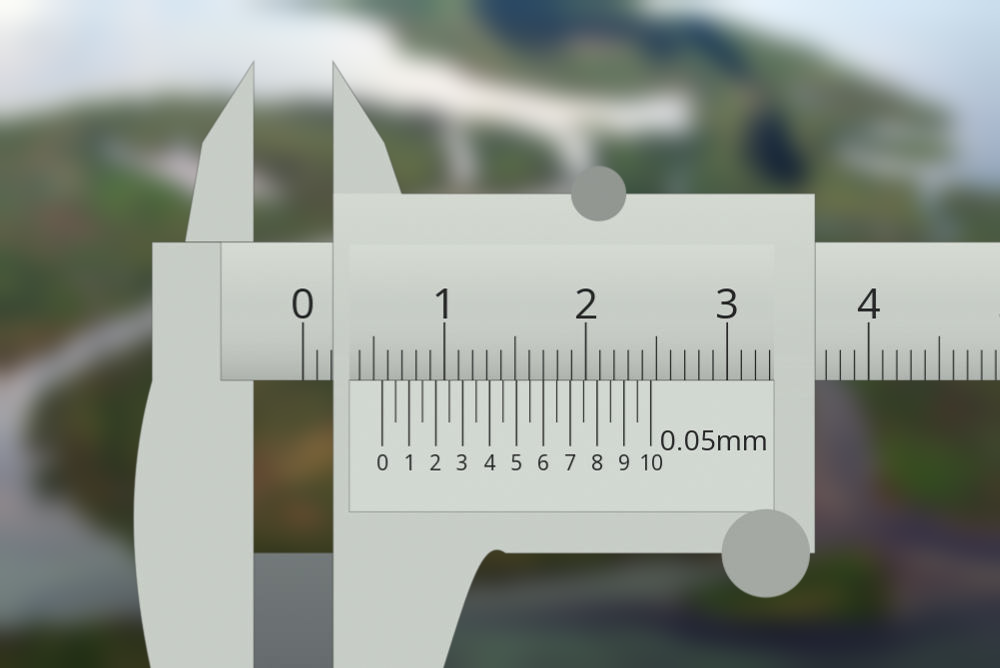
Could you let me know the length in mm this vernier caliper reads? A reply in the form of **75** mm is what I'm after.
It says **5.6** mm
